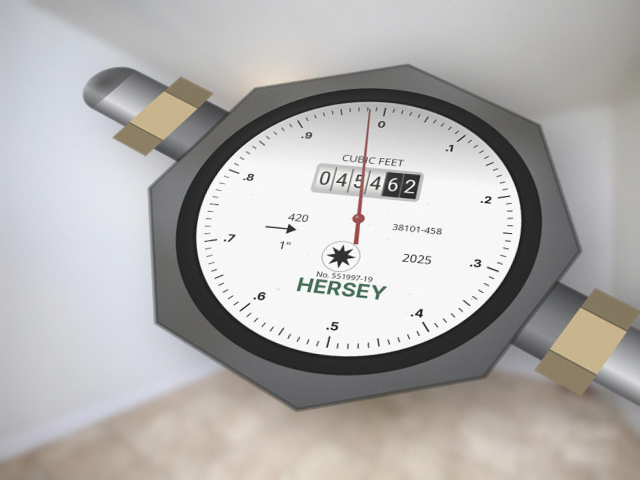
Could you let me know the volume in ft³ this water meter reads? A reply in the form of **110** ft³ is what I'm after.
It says **45461.98** ft³
